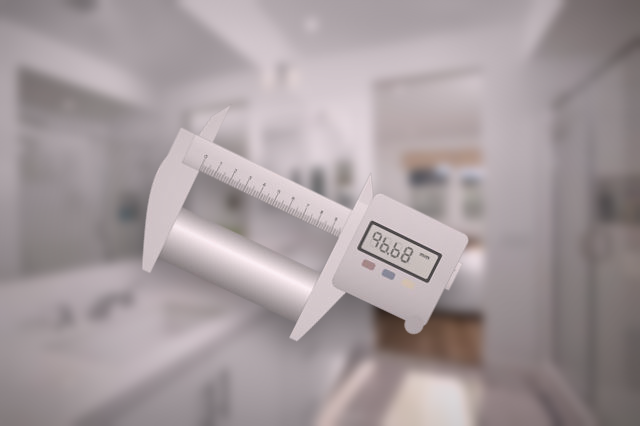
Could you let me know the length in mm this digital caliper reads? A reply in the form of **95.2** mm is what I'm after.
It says **96.68** mm
